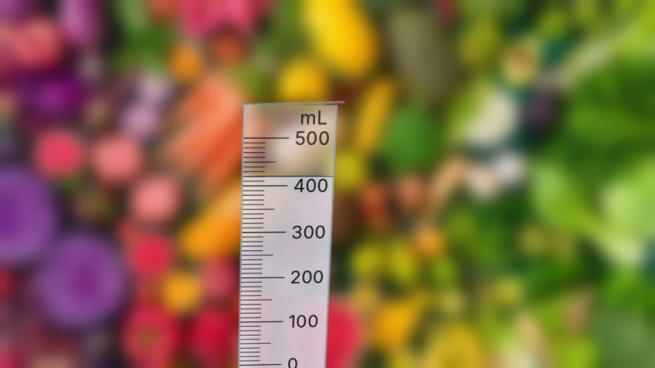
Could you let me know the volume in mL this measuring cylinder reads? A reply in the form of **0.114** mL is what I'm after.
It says **420** mL
